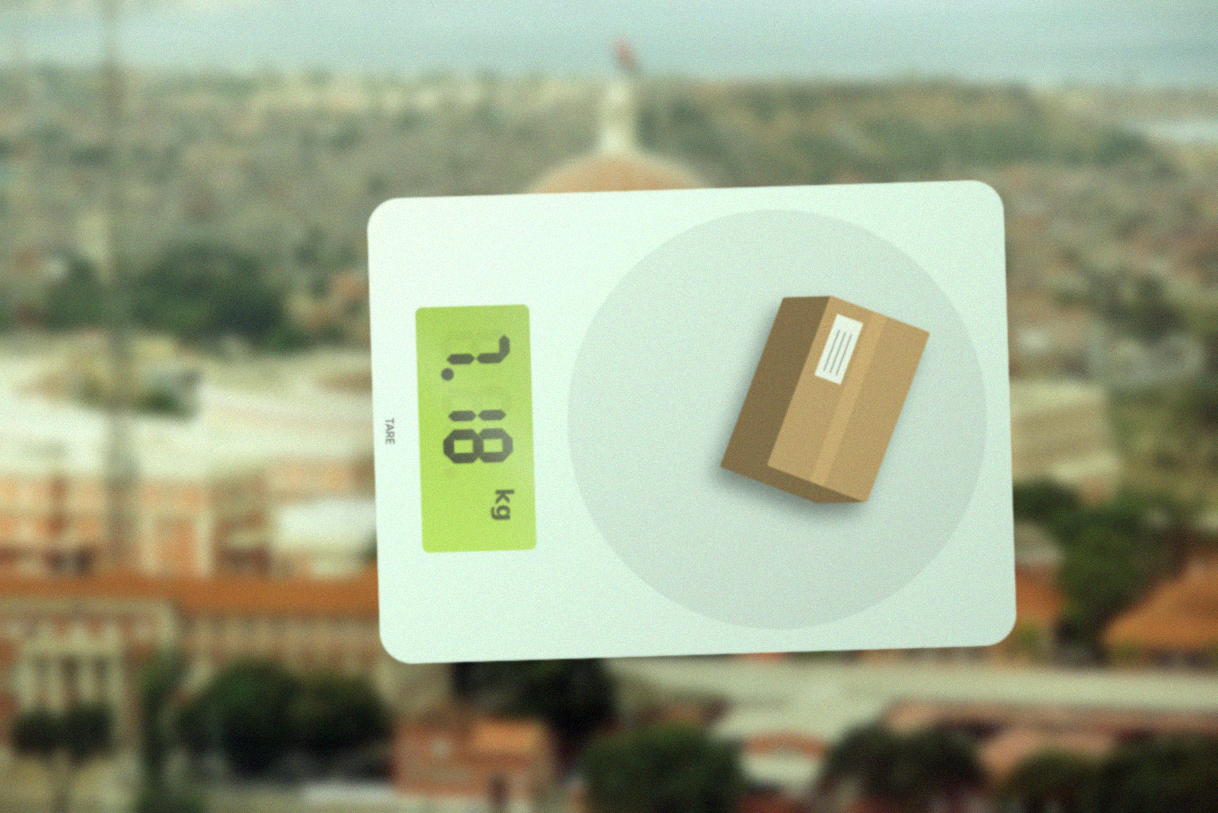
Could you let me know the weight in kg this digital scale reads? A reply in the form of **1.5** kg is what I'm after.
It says **7.18** kg
